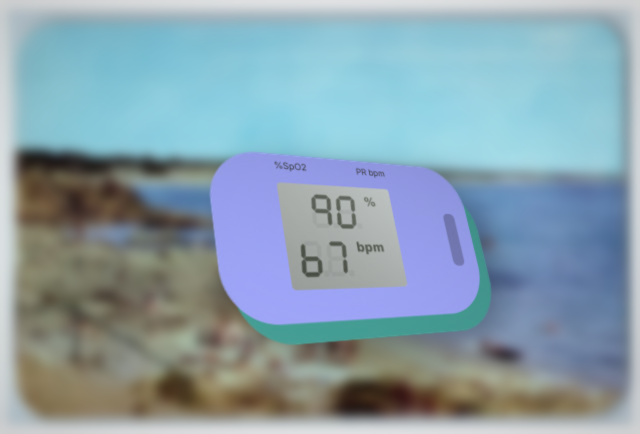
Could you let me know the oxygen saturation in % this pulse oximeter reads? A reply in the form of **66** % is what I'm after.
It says **90** %
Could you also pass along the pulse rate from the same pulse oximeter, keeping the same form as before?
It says **67** bpm
